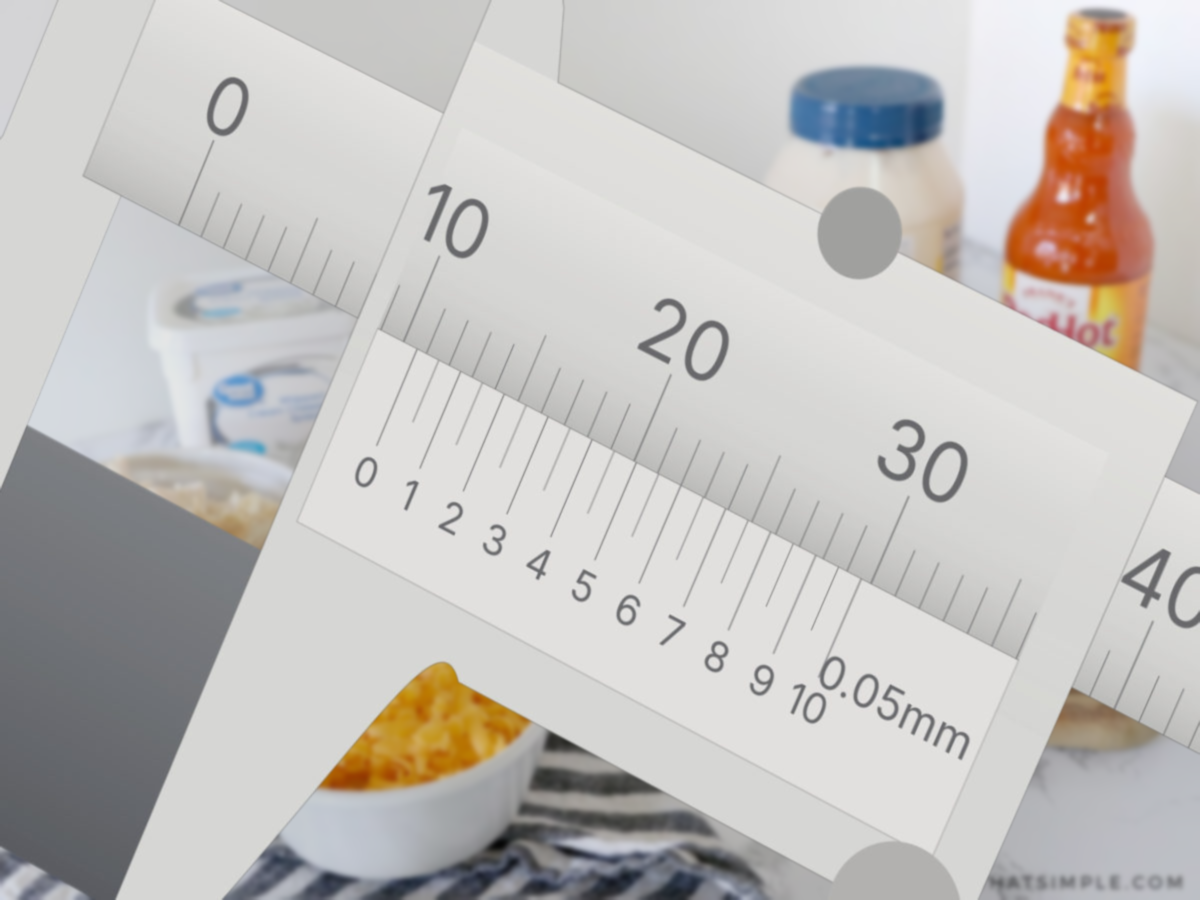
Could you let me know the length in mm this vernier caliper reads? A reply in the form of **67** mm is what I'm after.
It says **10.6** mm
